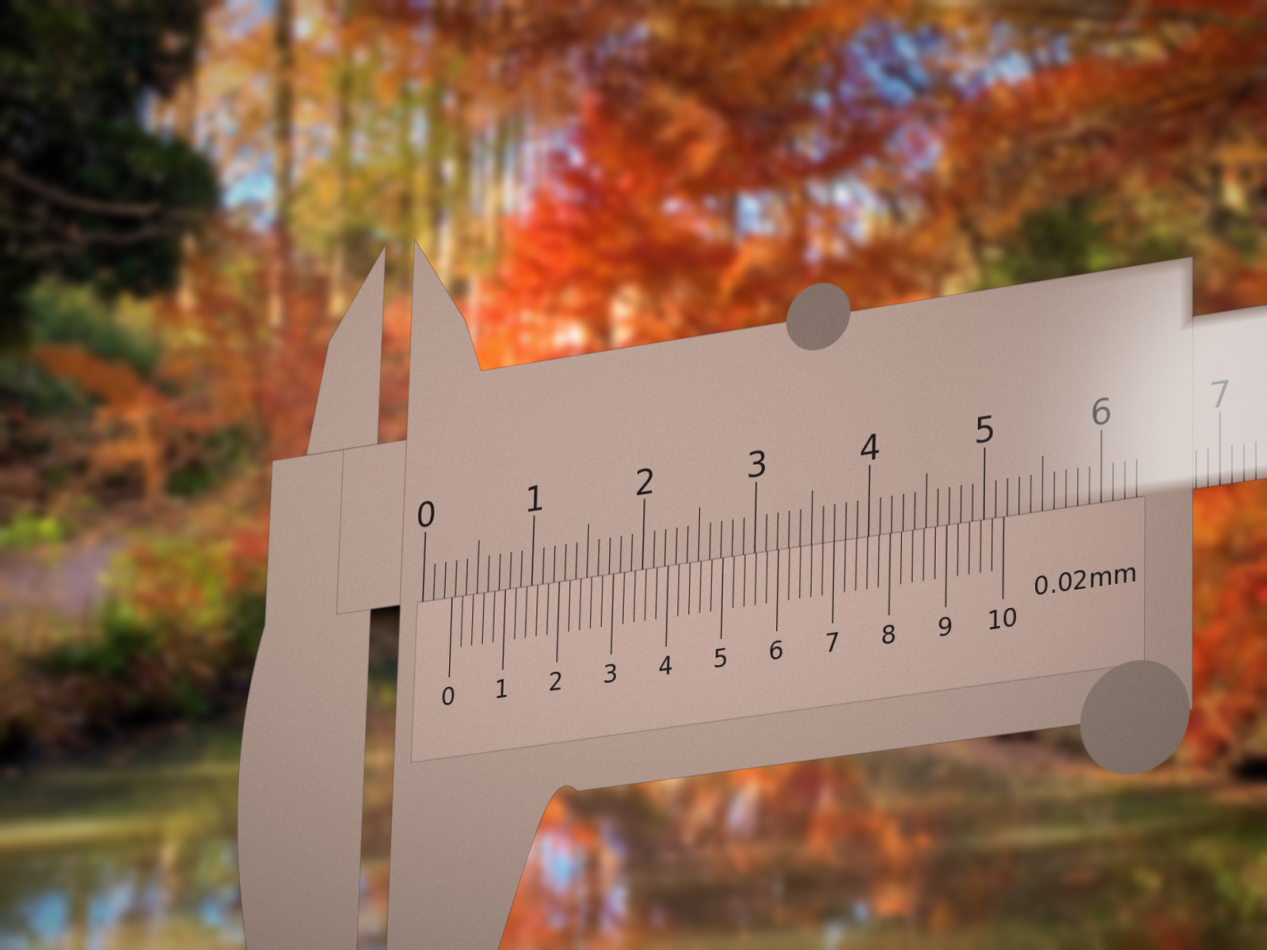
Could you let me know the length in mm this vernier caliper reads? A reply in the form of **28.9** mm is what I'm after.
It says **2.7** mm
